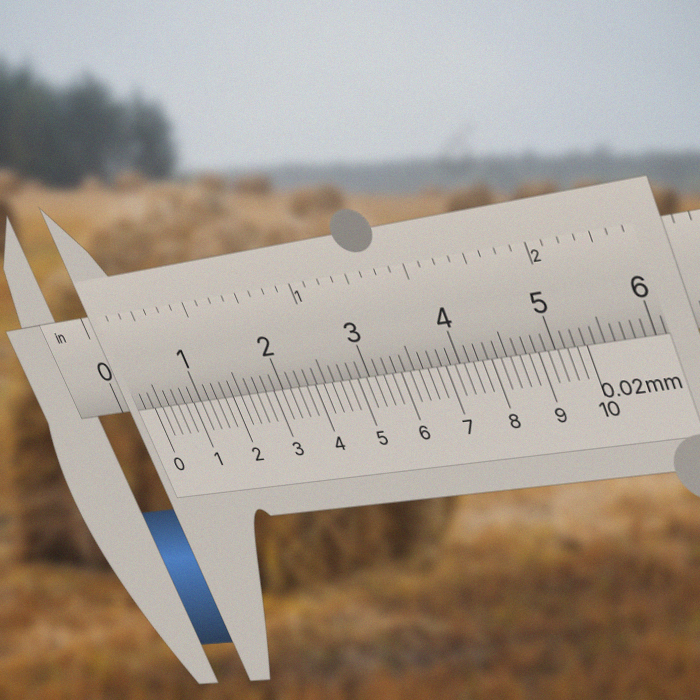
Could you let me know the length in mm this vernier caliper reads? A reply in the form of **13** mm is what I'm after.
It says **4.2** mm
